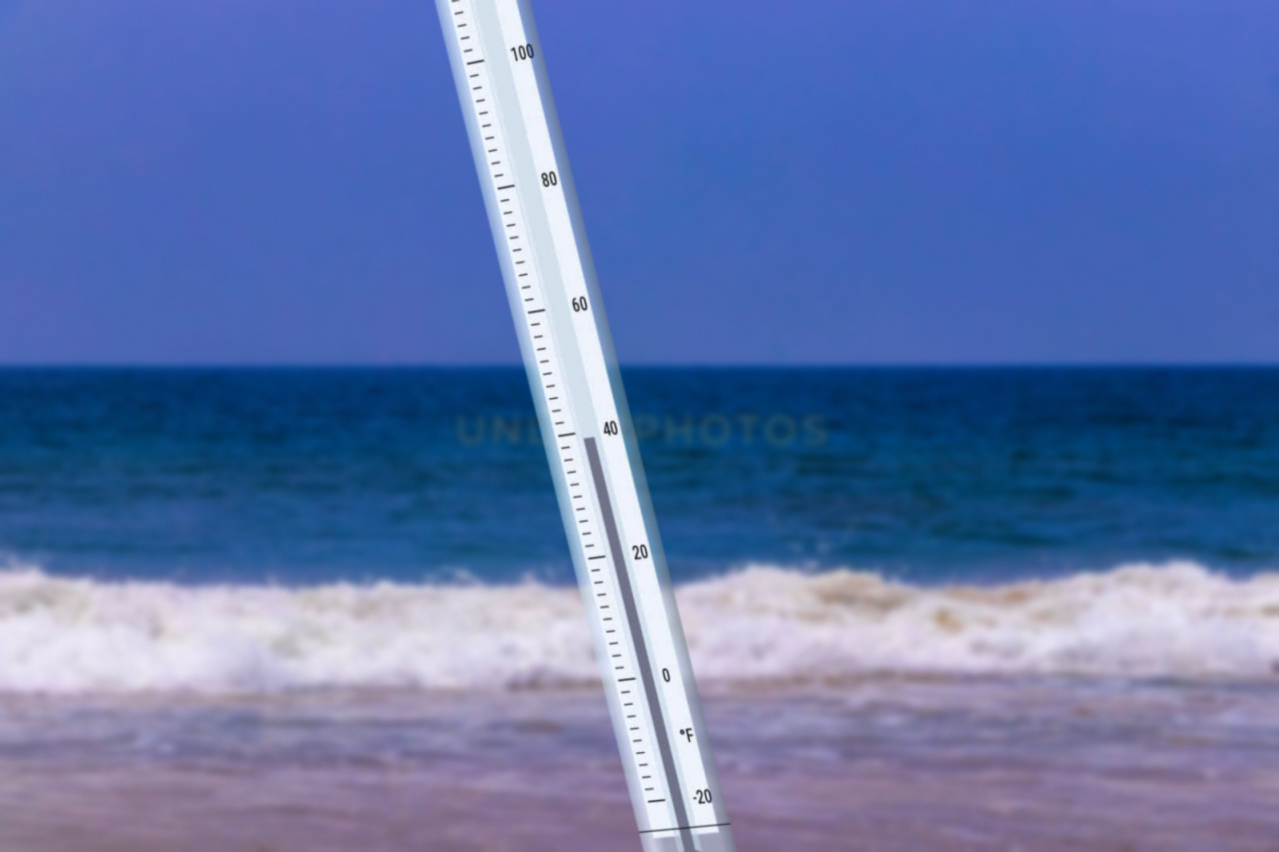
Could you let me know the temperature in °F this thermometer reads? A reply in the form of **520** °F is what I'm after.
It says **39** °F
